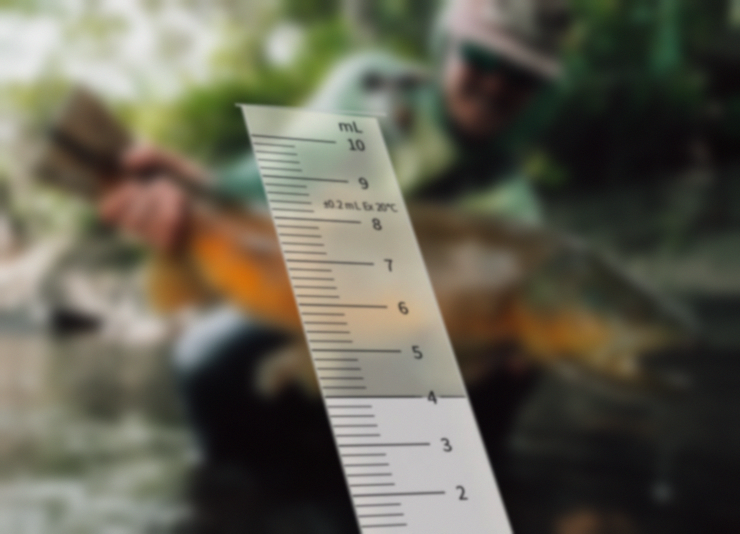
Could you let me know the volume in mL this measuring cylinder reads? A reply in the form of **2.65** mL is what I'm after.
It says **4** mL
